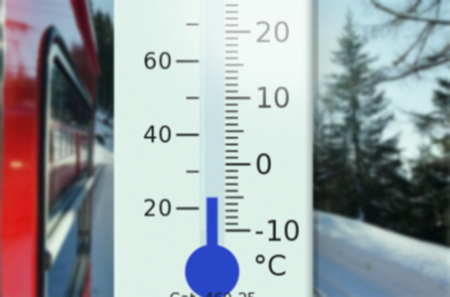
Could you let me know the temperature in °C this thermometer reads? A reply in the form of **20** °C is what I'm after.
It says **-5** °C
